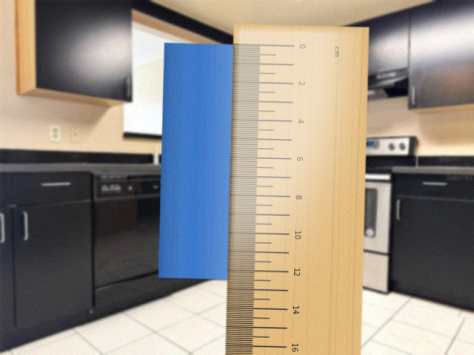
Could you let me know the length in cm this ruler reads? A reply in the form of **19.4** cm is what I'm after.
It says **12.5** cm
